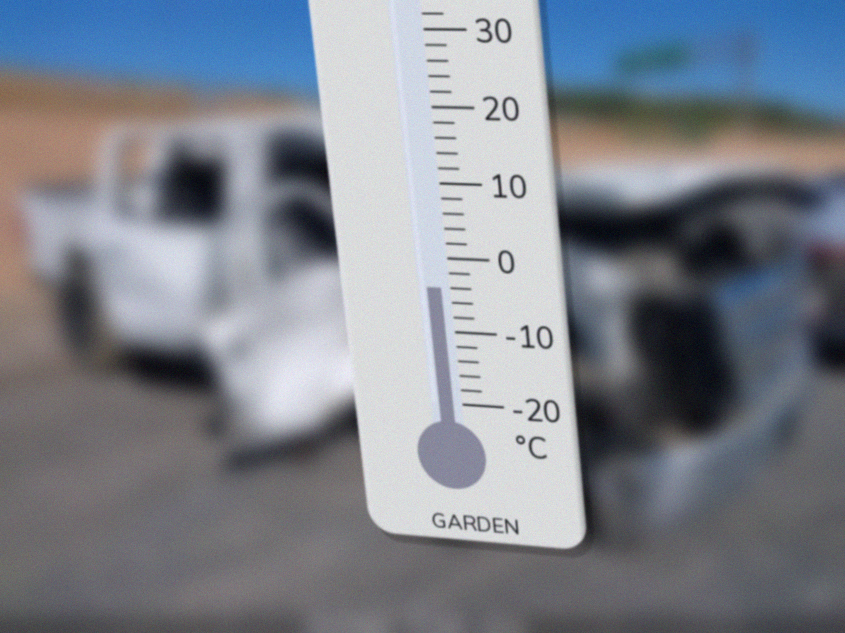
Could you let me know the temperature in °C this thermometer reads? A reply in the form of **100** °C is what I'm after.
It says **-4** °C
